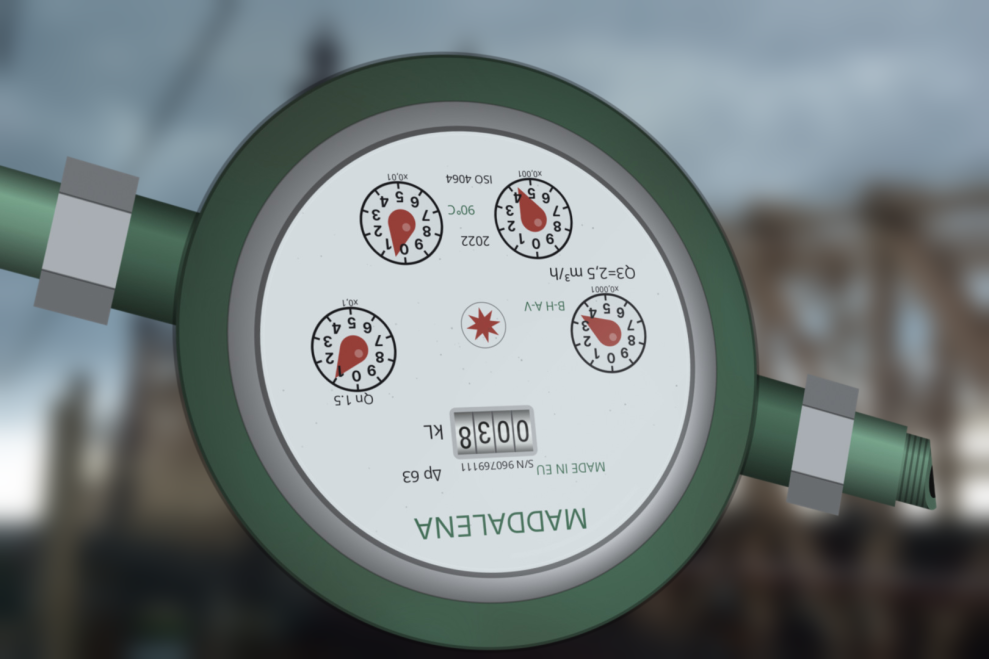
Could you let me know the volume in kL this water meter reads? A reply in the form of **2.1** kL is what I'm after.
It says **38.1043** kL
